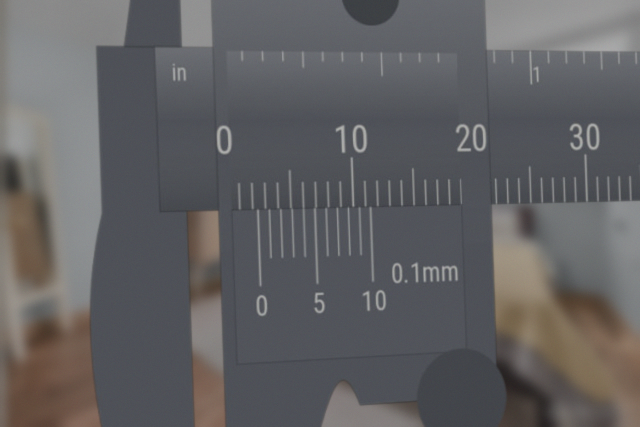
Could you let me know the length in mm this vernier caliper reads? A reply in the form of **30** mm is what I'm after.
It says **2.4** mm
